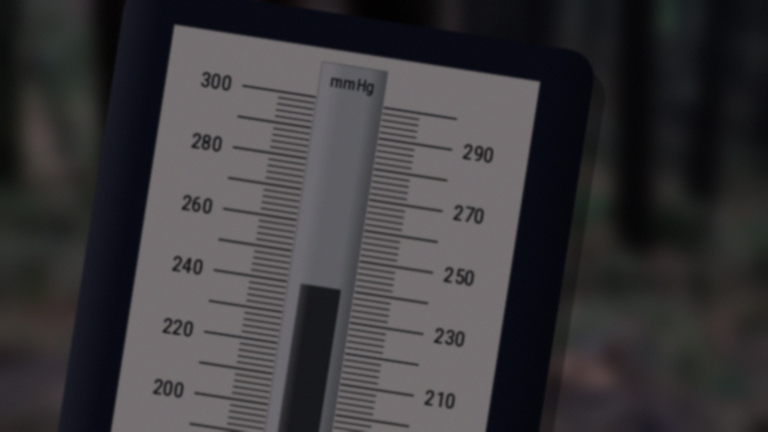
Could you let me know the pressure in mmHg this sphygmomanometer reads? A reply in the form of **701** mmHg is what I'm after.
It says **240** mmHg
